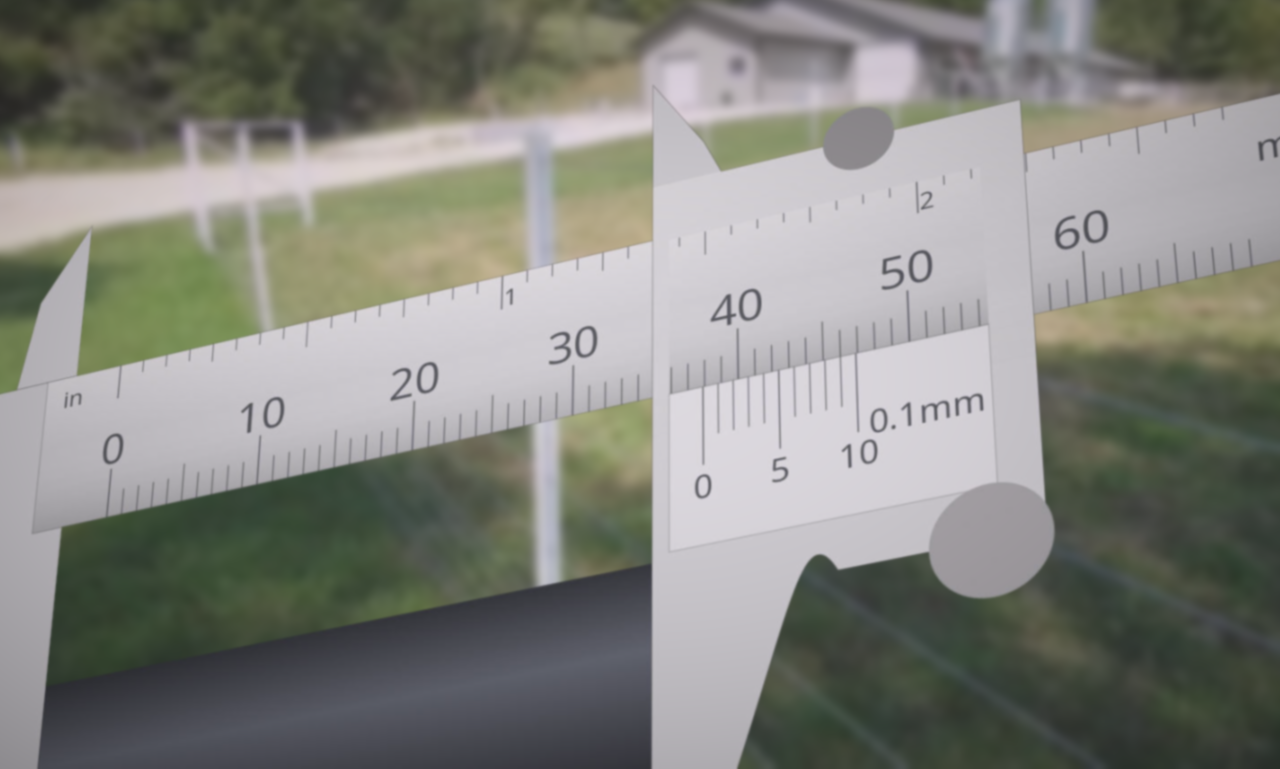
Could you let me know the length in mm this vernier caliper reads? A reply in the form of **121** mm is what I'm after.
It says **37.9** mm
